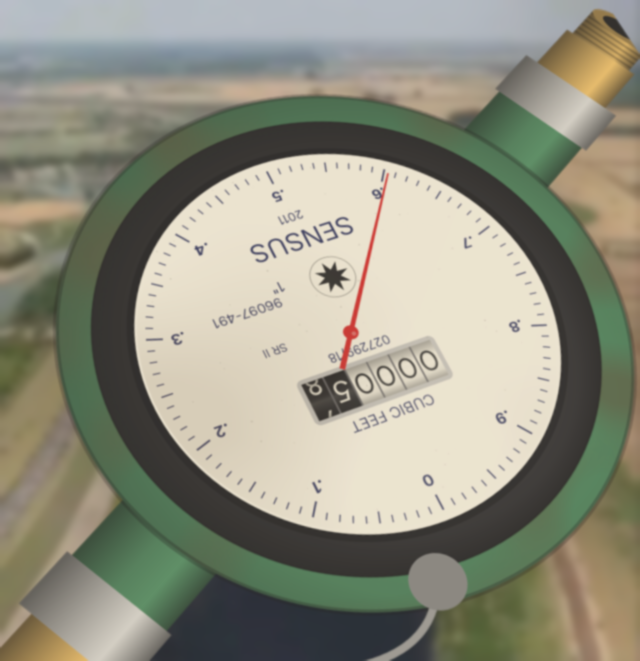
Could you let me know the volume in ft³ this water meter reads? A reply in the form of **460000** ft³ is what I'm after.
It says **57.60** ft³
